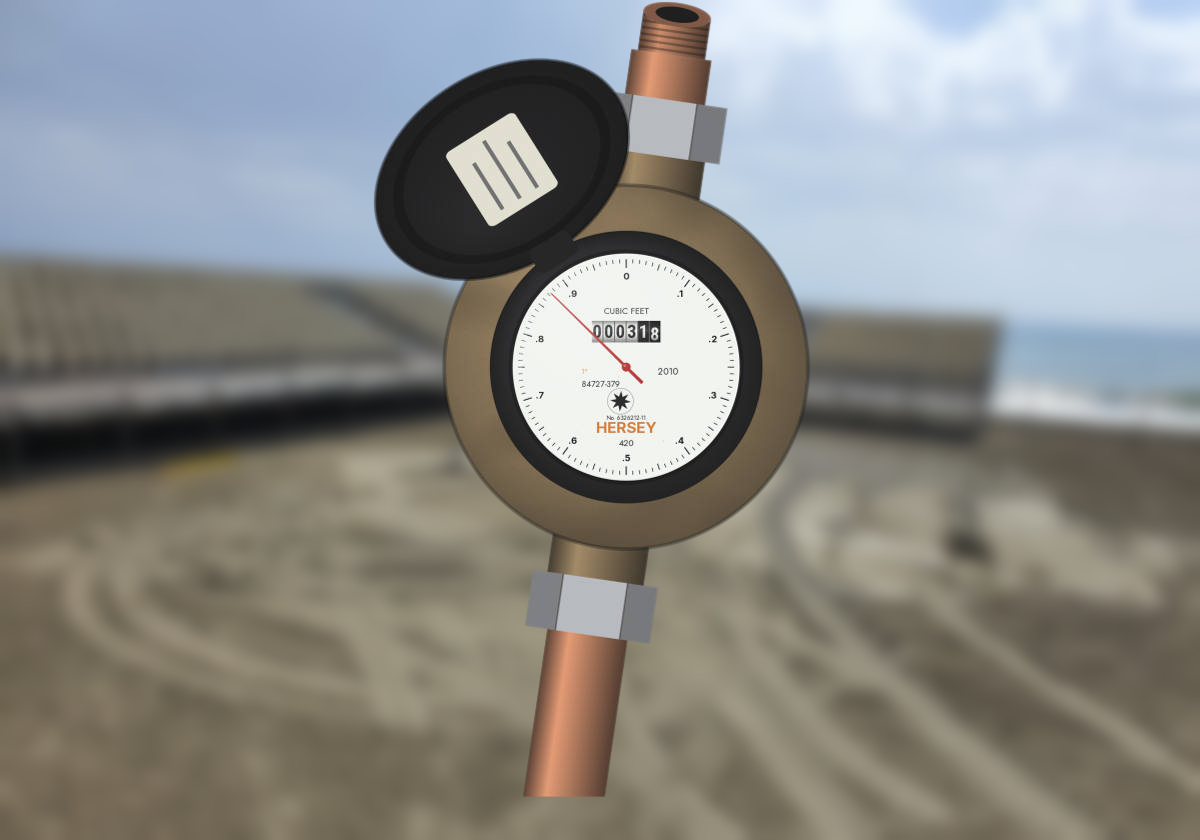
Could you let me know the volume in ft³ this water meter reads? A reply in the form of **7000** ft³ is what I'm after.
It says **317.87** ft³
